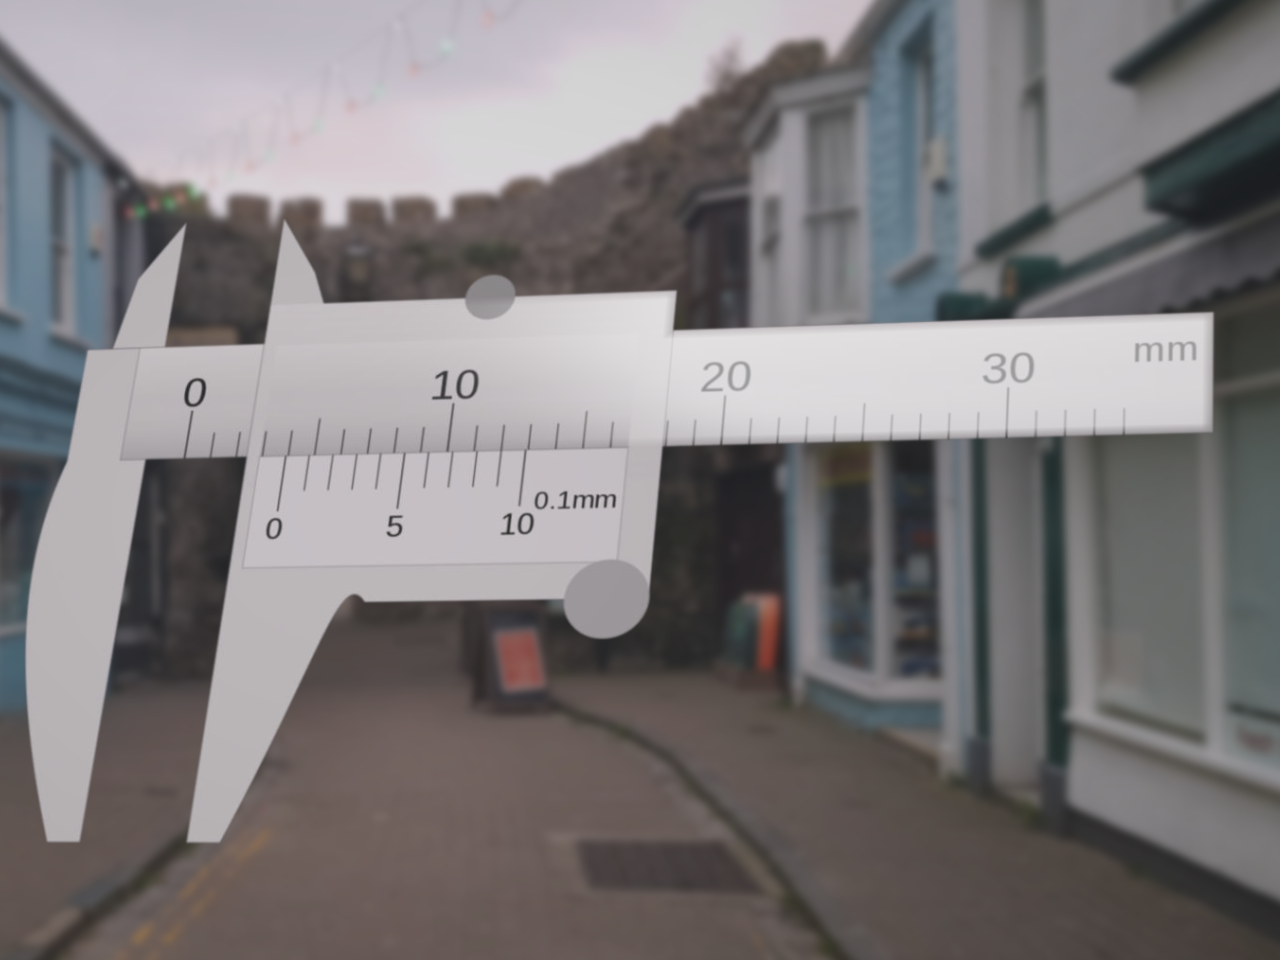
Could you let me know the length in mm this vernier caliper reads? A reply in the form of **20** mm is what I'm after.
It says **3.9** mm
